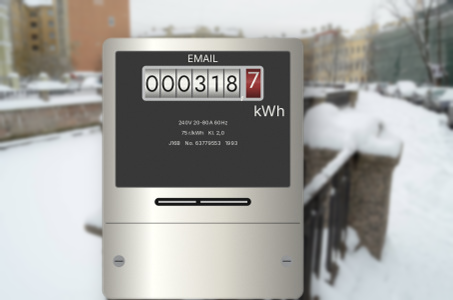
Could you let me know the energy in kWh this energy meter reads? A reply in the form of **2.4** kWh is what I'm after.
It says **318.7** kWh
